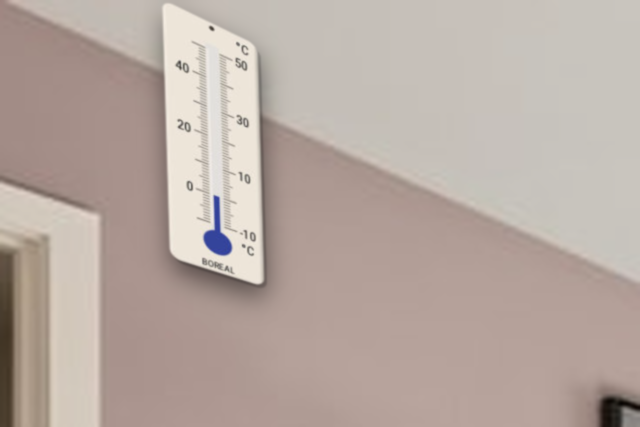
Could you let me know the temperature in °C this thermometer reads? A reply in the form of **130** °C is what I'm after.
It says **0** °C
